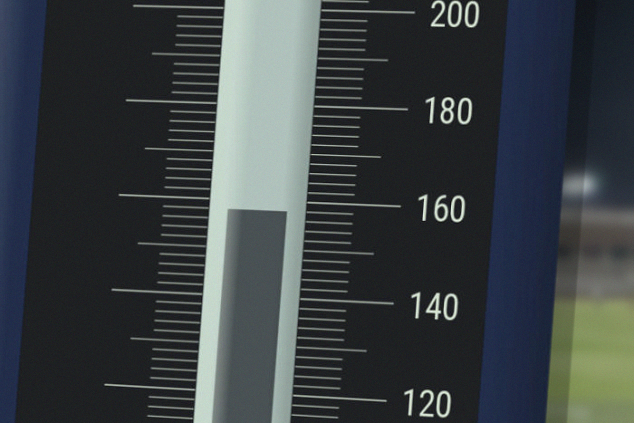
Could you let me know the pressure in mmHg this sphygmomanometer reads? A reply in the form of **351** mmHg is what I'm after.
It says **158** mmHg
